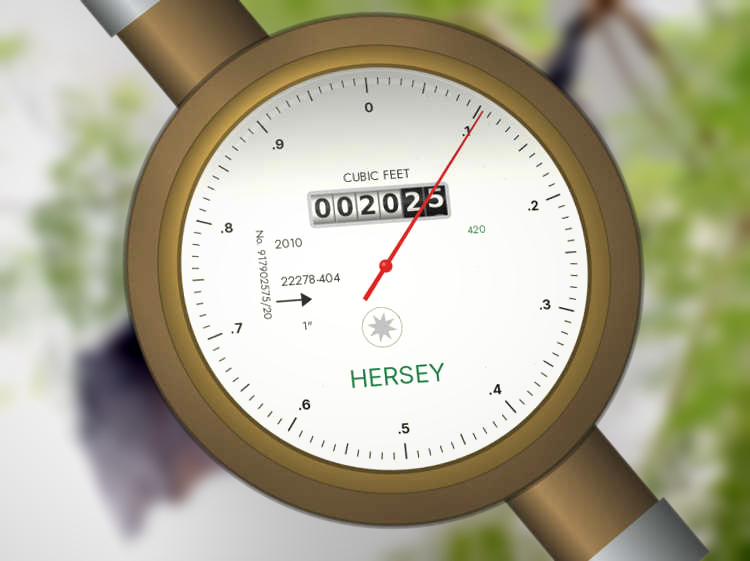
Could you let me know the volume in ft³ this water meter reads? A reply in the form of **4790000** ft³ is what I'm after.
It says **2025.10** ft³
